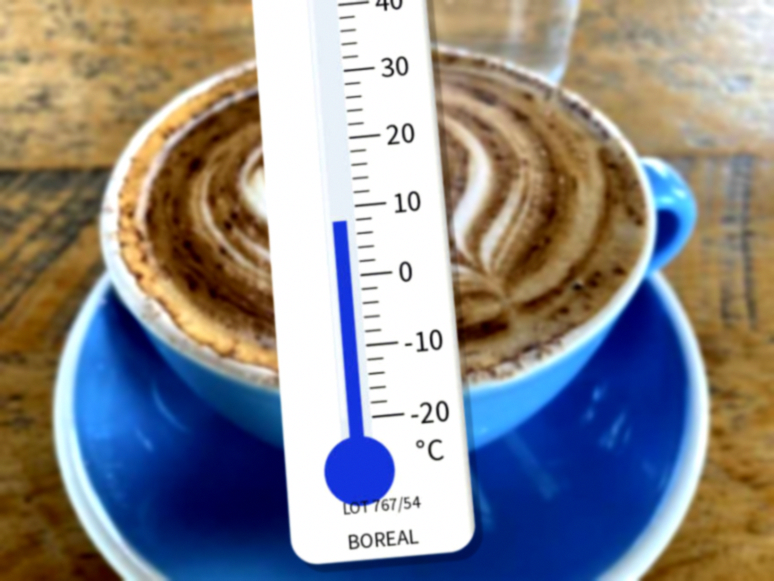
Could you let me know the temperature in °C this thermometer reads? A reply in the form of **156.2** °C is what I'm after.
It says **8** °C
